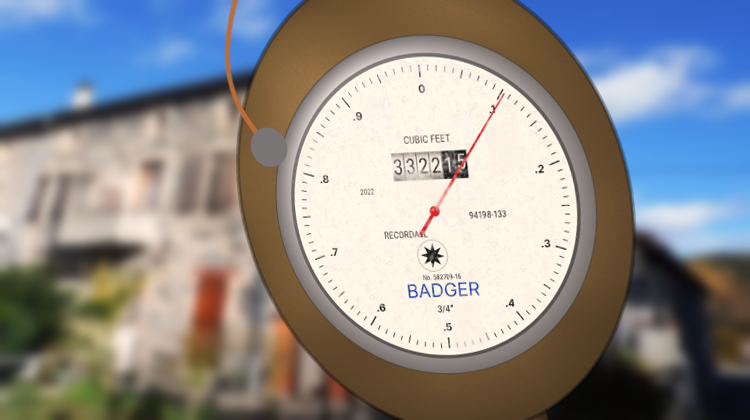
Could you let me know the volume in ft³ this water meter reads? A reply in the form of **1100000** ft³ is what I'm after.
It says **332215.10** ft³
